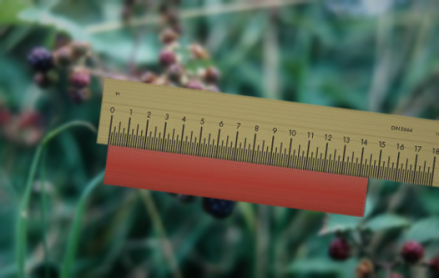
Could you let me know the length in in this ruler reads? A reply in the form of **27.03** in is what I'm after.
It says **14.5** in
